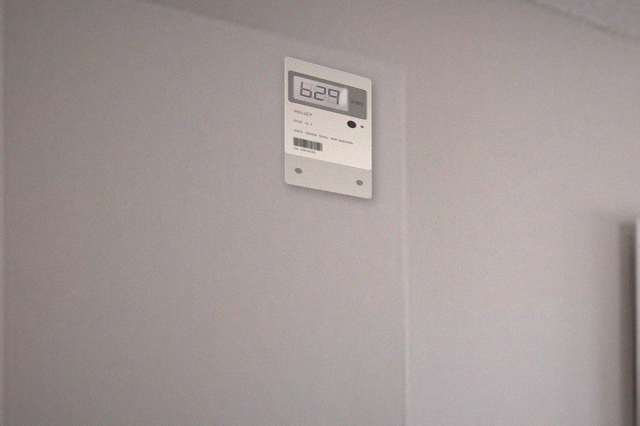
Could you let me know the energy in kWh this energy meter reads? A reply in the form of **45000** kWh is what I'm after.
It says **629** kWh
